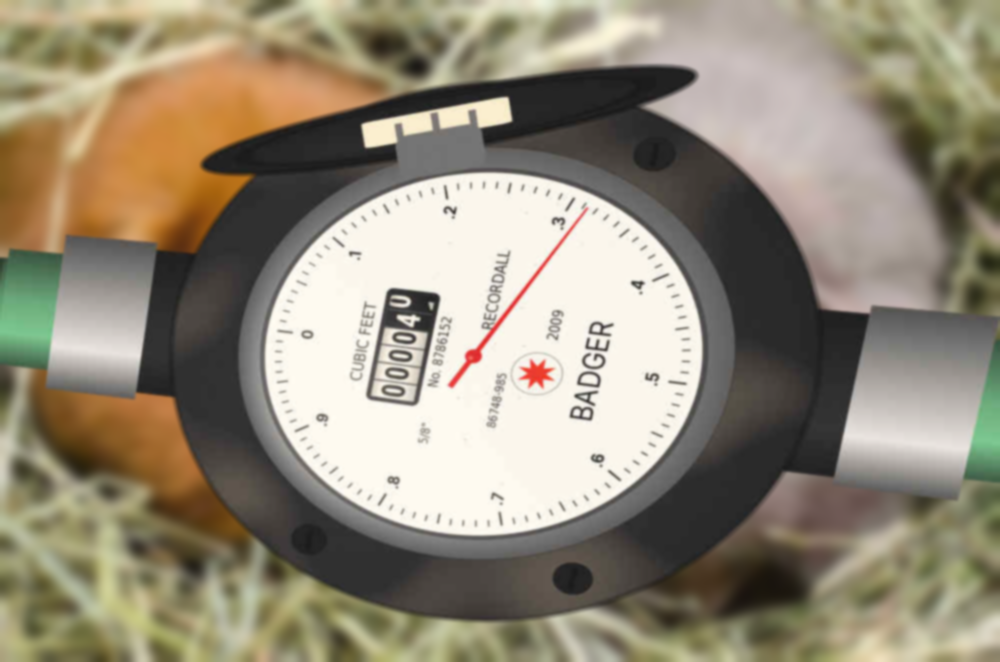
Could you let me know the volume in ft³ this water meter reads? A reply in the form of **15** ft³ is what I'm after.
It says **40.31** ft³
